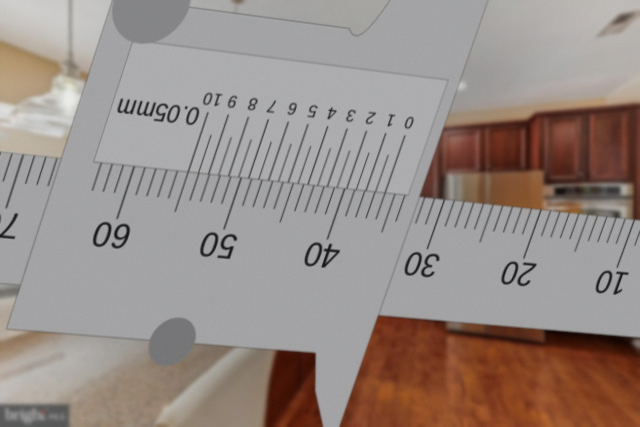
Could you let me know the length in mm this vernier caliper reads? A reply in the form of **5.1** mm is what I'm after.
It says **36.0** mm
